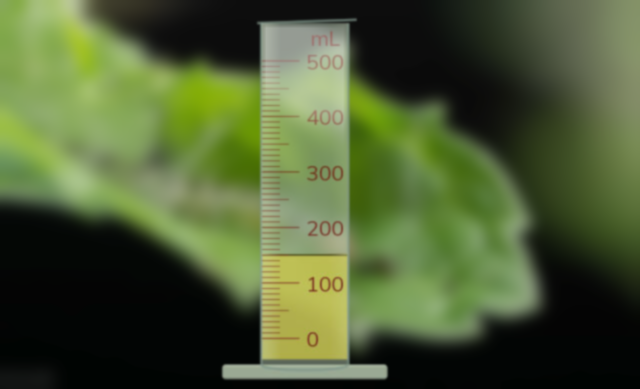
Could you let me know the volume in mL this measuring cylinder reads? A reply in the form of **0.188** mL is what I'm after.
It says **150** mL
